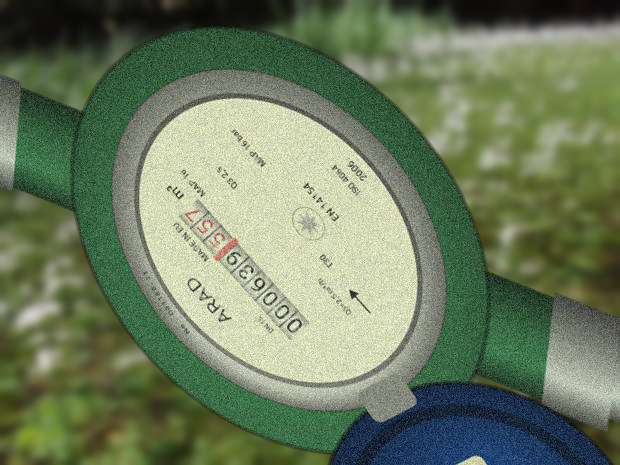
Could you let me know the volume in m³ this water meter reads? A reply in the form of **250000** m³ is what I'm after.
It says **639.557** m³
